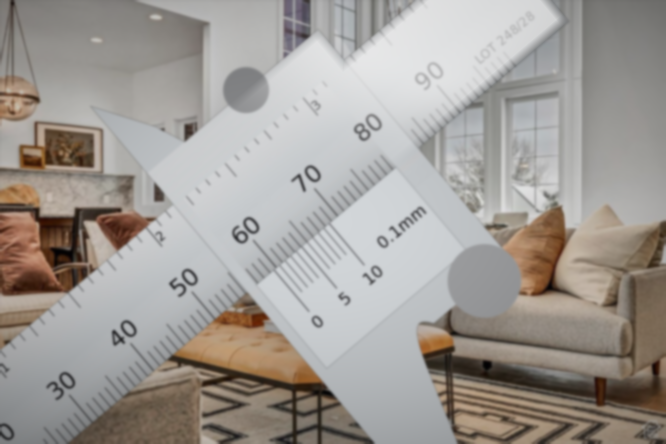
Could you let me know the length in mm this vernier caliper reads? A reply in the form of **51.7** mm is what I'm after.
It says **59.6** mm
